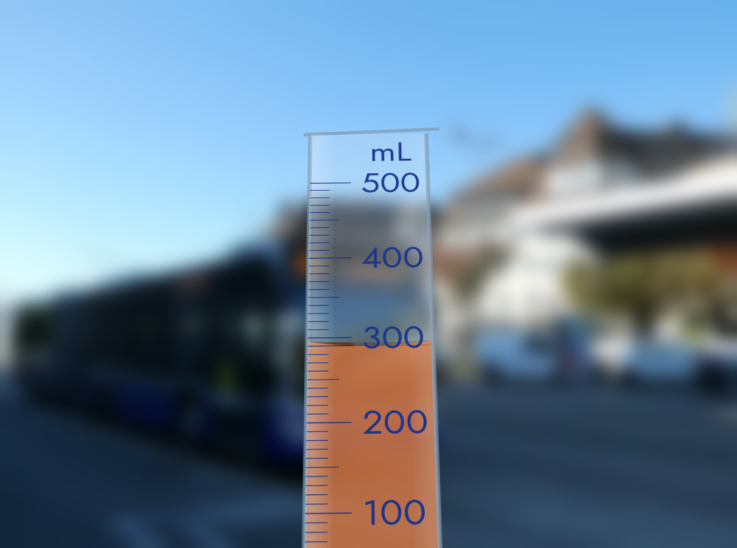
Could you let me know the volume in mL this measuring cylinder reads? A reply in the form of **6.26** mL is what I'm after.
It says **290** mL
